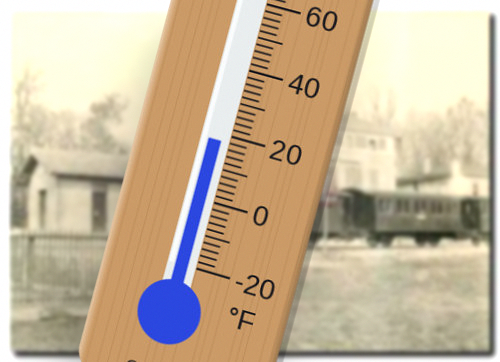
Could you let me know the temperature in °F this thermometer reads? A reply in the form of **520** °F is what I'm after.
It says **18** °F
